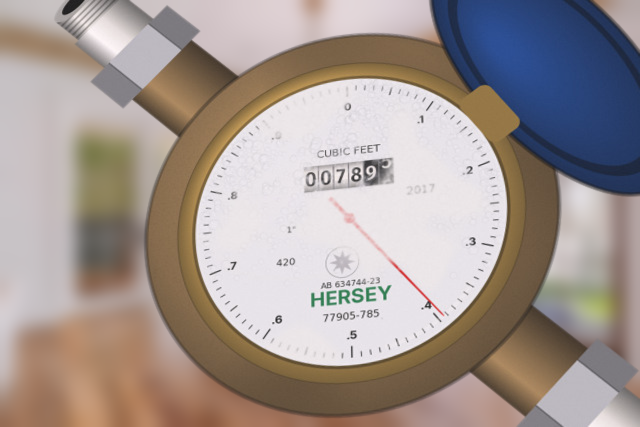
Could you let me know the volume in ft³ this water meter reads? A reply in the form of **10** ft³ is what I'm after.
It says **7895.39** ft³
